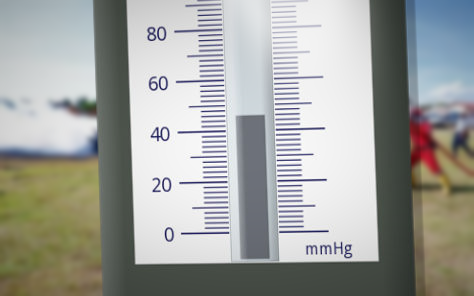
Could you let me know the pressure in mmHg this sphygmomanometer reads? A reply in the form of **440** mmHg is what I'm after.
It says **46** mmHg
